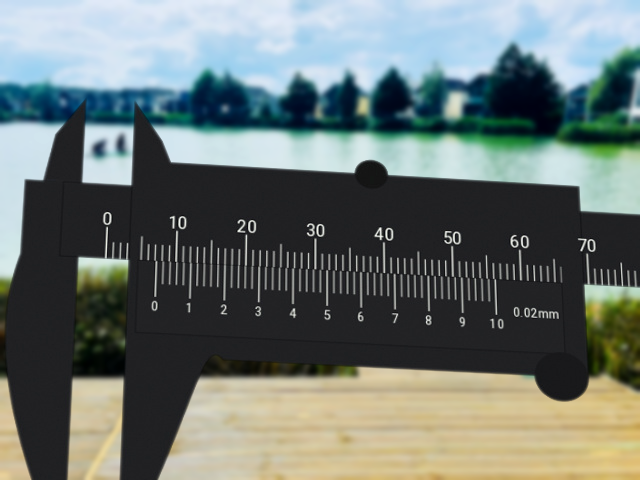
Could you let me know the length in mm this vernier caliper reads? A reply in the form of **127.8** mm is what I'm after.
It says **7.2** mm
